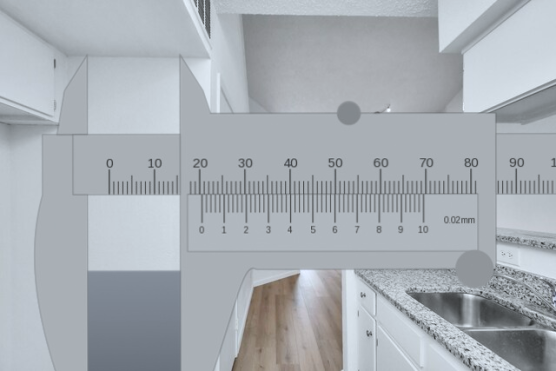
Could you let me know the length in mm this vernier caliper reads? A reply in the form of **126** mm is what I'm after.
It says **20.5** mm
